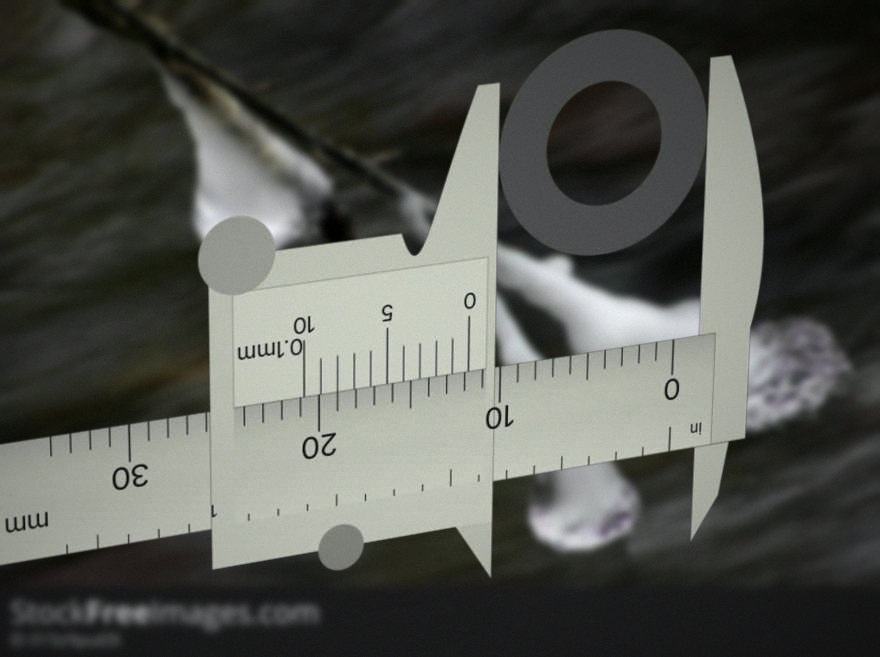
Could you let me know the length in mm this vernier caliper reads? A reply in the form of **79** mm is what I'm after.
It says **11.8** mm
